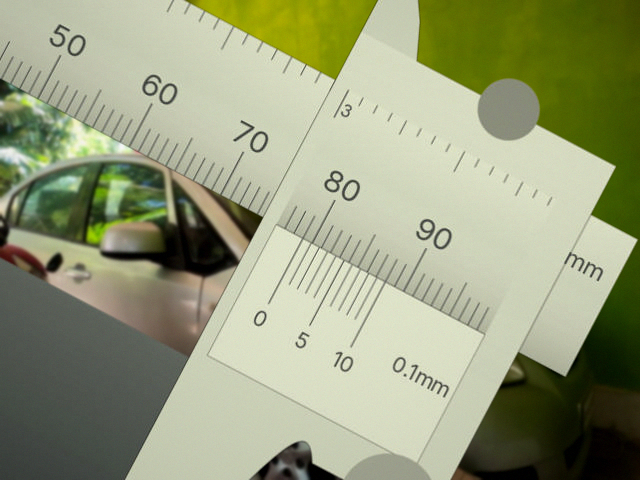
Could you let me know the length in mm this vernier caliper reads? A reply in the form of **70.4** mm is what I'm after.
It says **79.0** mm
